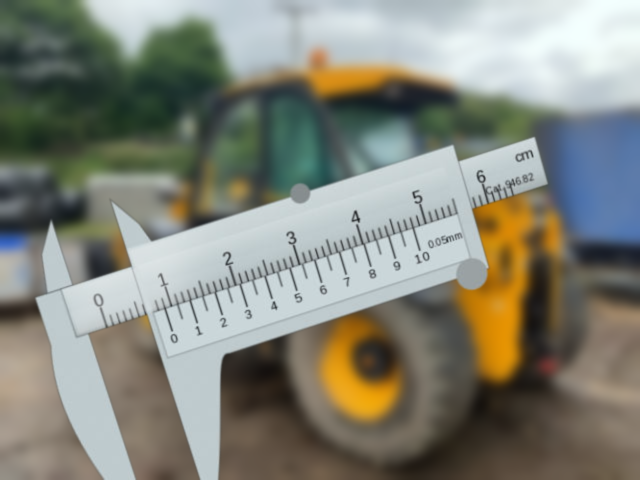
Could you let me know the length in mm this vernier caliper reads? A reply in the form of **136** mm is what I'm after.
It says **9.0** mm
